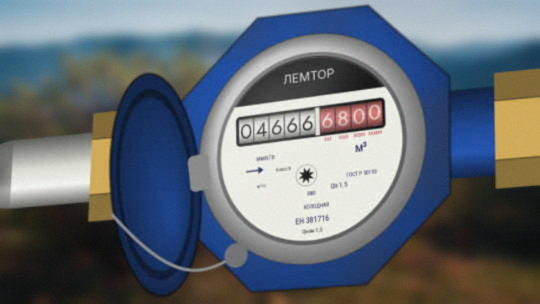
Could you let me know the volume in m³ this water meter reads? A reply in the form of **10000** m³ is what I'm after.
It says **4666.6800** m³
